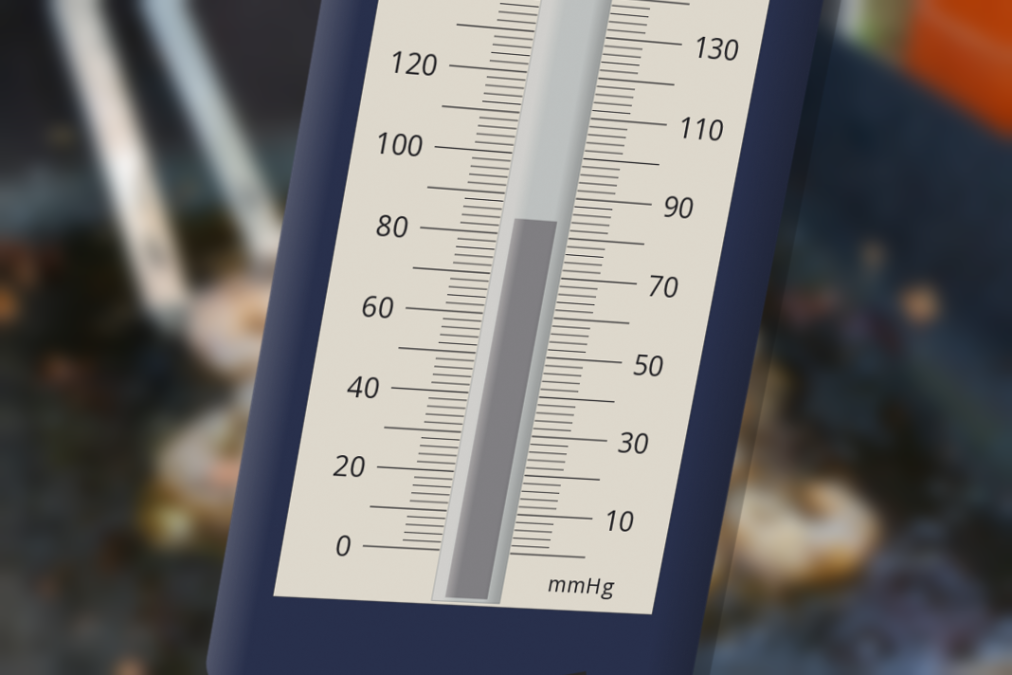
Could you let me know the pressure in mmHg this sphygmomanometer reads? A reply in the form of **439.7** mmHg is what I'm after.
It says **84** mmHg
